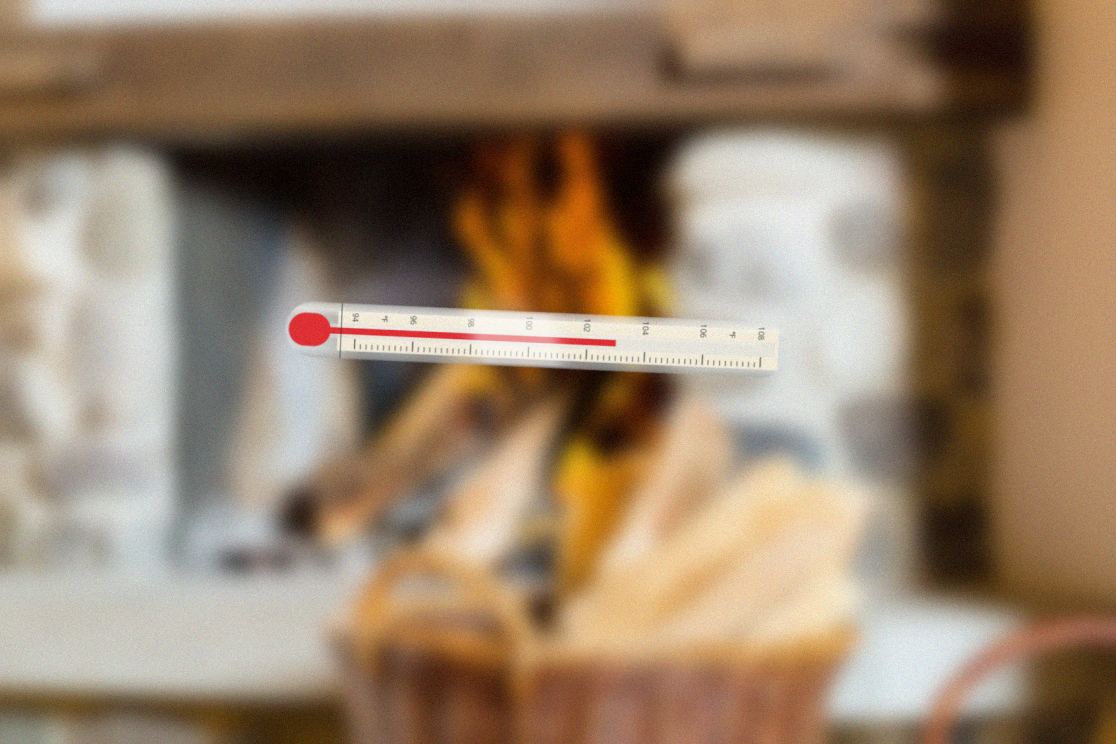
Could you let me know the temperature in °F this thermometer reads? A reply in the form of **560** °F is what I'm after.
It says **103** °F
